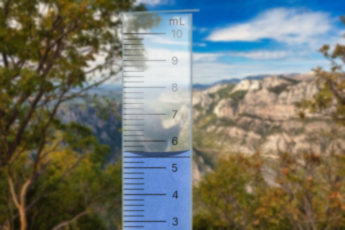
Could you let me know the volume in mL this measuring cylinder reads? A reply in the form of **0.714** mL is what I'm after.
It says **5.4** mL
